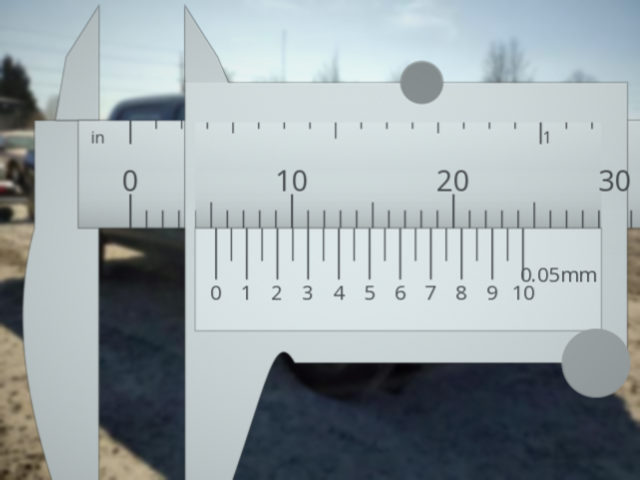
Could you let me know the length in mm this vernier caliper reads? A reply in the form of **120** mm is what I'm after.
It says **5.3** mm
